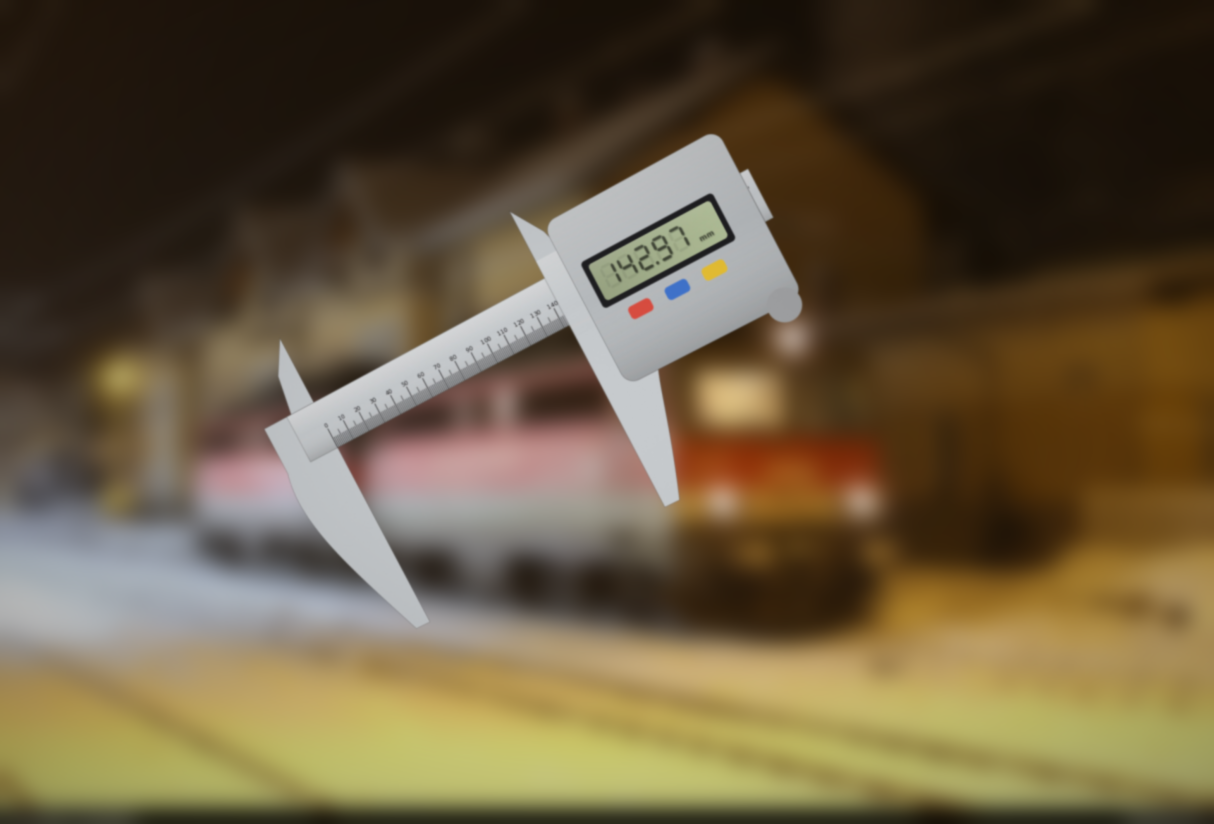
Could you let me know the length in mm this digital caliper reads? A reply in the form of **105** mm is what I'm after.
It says **142.97** mm
